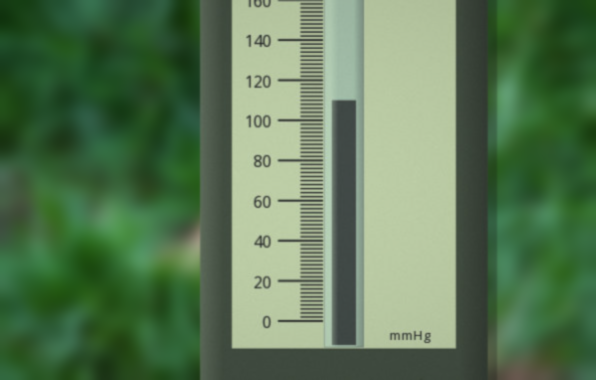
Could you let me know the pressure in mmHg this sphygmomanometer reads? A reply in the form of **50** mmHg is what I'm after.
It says **110** mmHg
